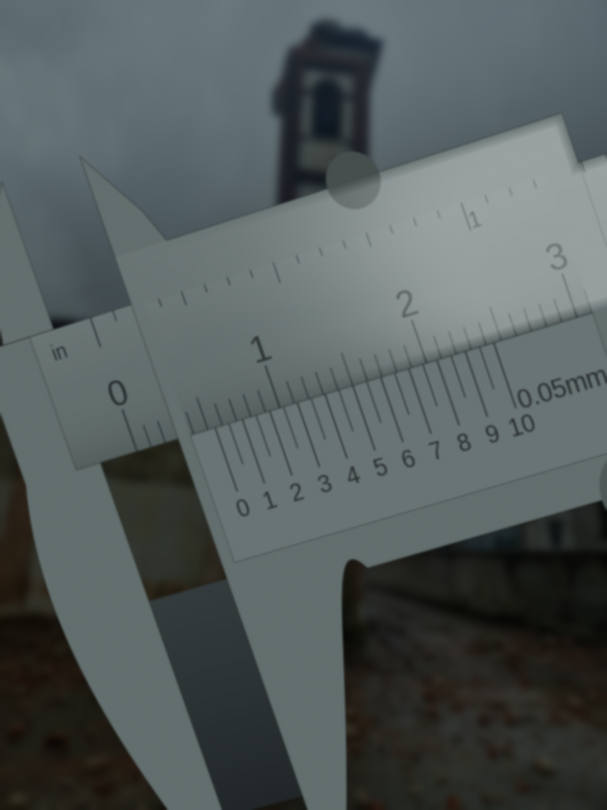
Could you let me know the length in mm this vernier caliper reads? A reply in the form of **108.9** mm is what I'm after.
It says **5.5** mm
